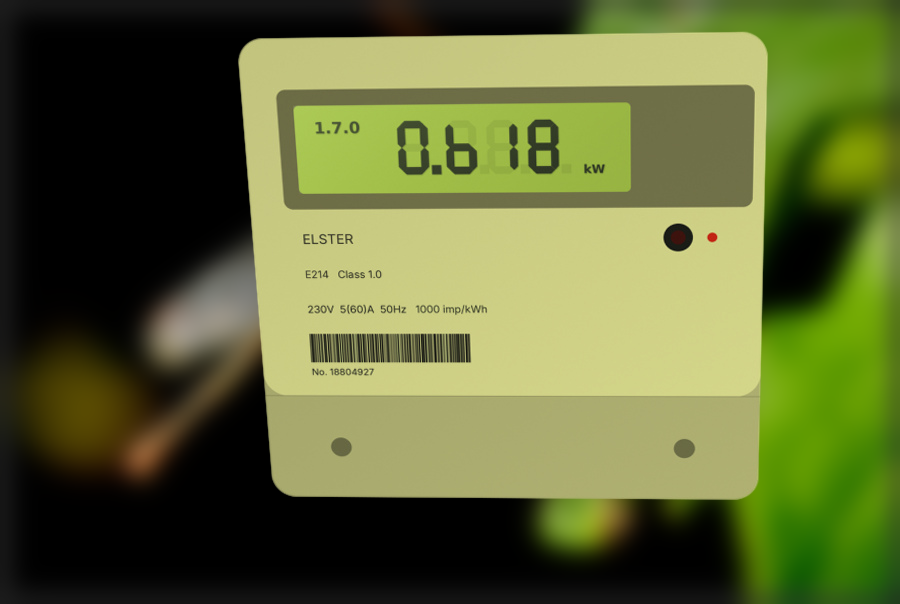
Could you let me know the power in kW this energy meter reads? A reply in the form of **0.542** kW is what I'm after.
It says **0.618** kW
